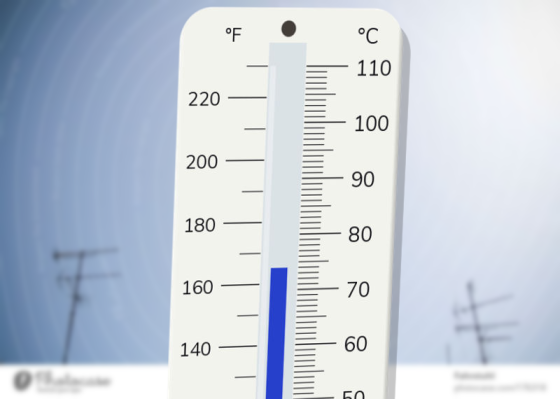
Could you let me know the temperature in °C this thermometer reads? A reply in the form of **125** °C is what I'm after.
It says **74** °C
